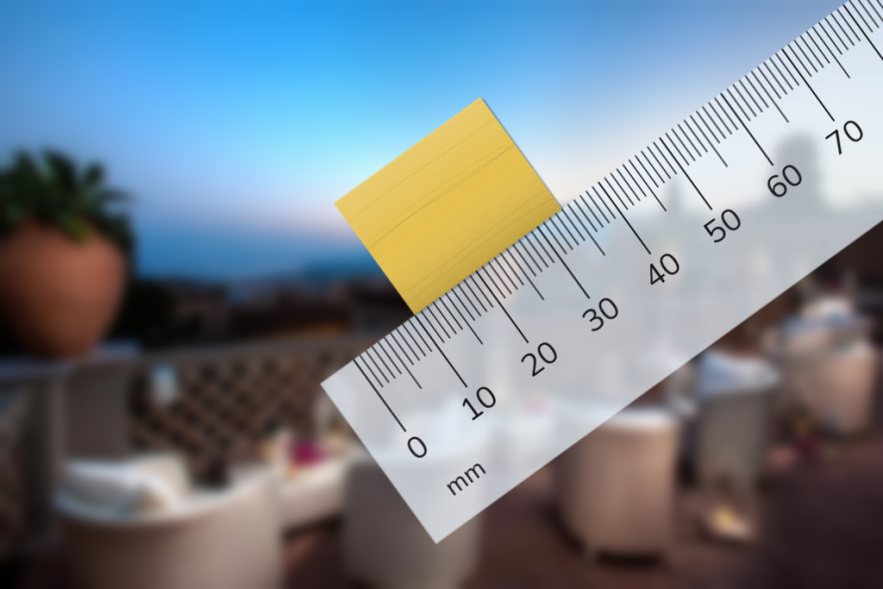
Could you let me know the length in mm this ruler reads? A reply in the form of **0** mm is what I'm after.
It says **24** mm
